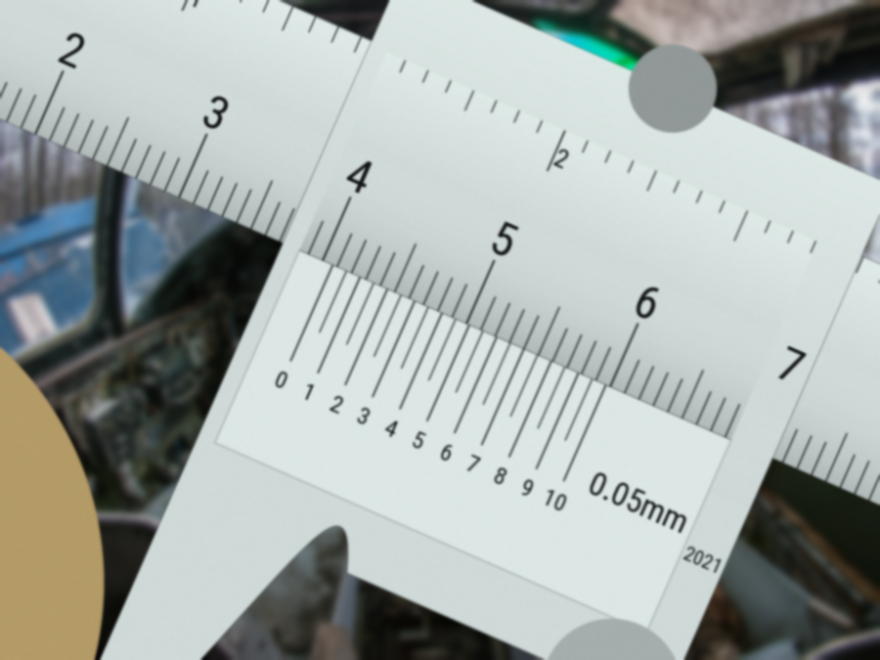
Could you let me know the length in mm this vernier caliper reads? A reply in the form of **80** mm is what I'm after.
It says **40.7** mm
